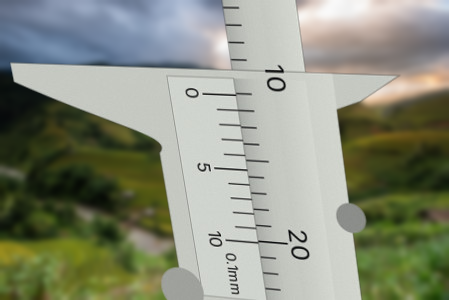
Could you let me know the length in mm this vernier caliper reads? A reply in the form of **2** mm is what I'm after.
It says **11.1** mm
